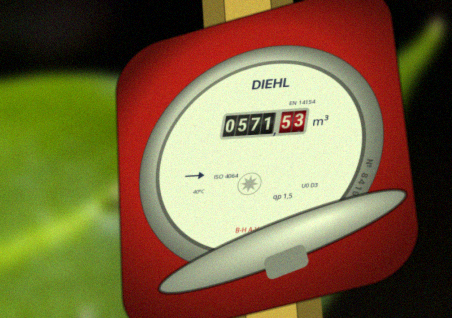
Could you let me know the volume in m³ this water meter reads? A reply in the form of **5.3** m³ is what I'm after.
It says **571.53** m³
